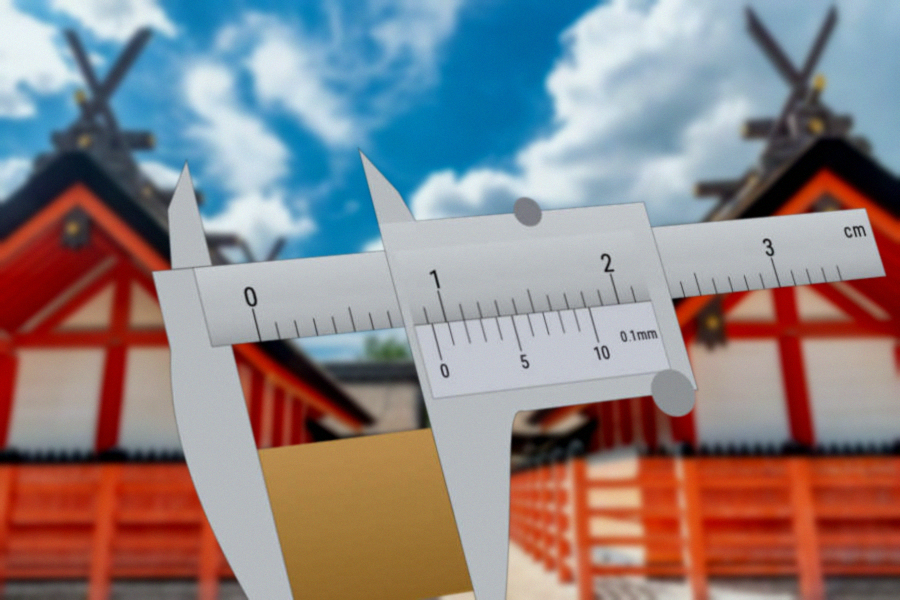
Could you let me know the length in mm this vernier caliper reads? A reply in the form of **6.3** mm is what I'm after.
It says **9.2** mm
